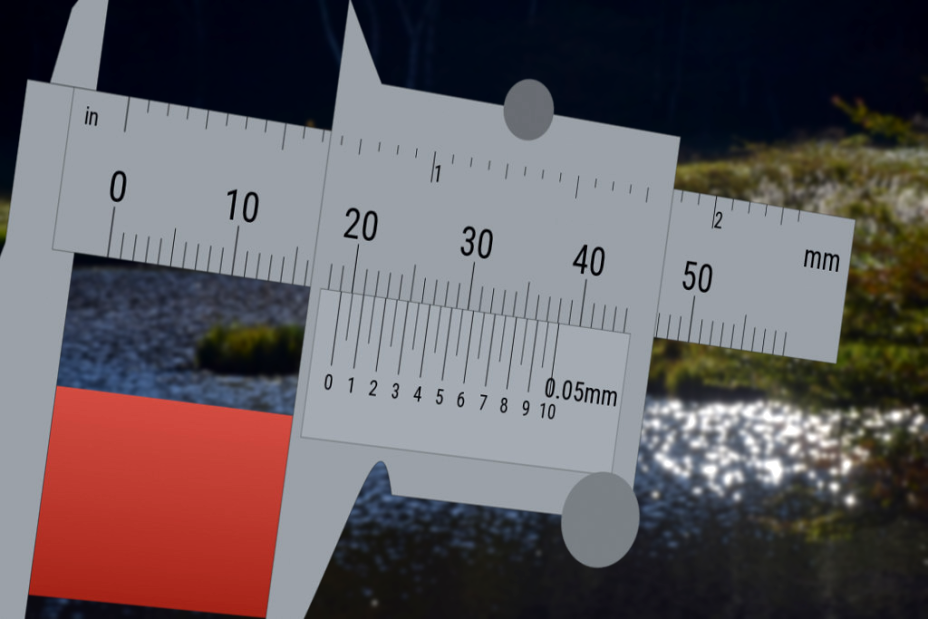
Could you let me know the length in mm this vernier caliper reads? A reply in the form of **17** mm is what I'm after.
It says **19.1** mm
